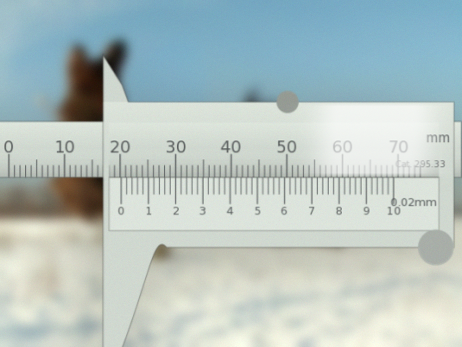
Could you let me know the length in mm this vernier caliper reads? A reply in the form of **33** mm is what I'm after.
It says **20.2** mm
